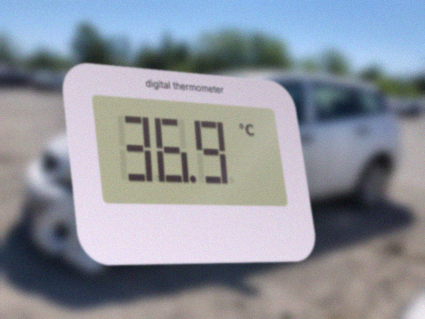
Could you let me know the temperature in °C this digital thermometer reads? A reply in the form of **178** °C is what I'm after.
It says **36.9** °C
